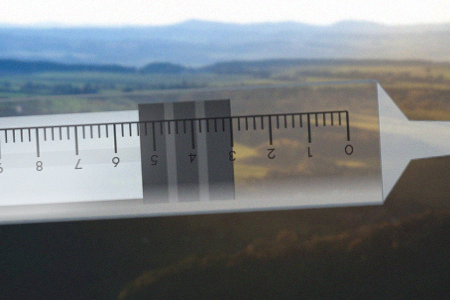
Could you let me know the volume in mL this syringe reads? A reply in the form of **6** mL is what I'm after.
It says **3** mL
